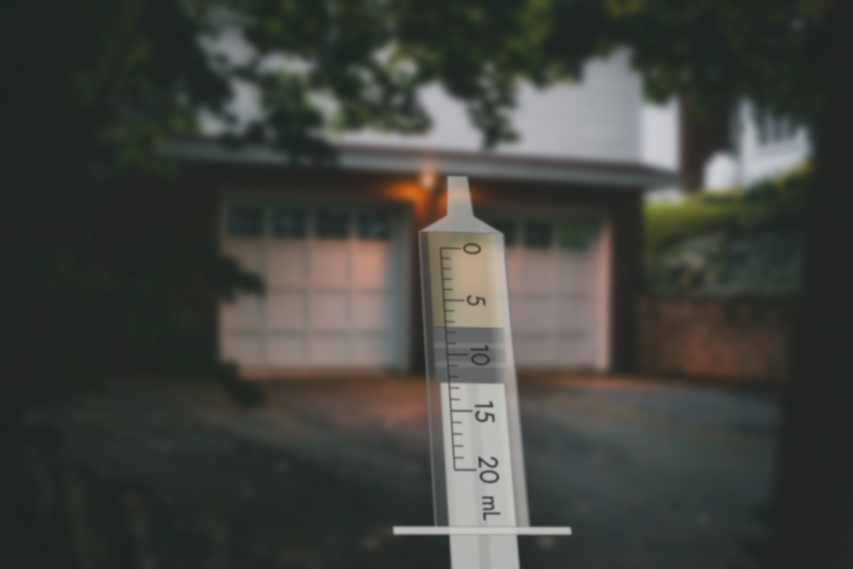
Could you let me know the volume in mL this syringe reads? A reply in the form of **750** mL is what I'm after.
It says **7.5** mL
